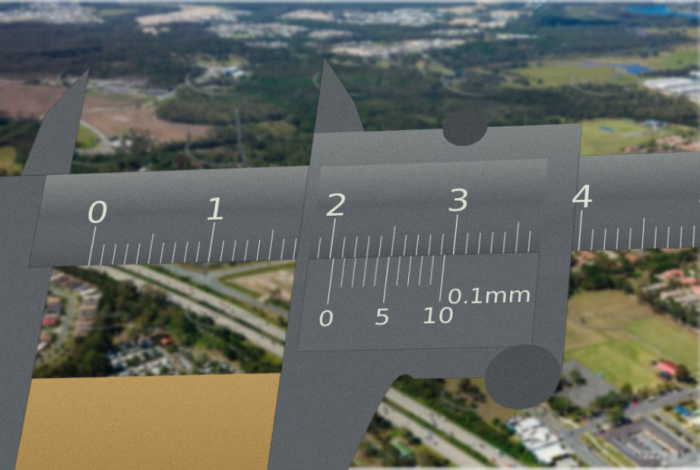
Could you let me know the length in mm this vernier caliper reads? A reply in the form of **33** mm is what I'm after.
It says **20.3** mm
